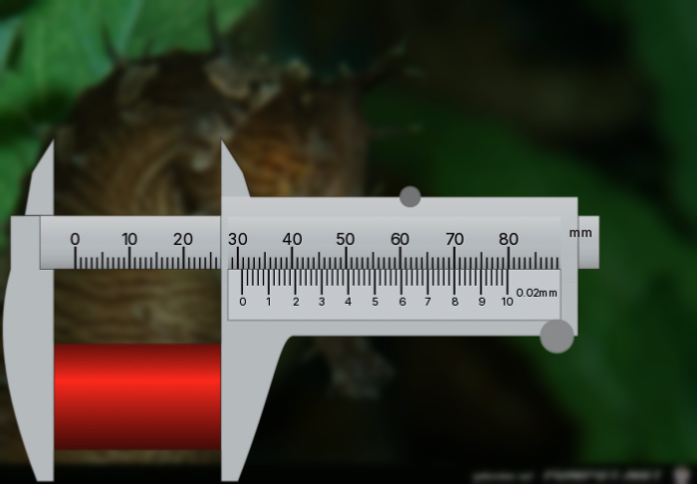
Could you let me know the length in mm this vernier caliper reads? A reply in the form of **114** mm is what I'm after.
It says **30.8** mm
